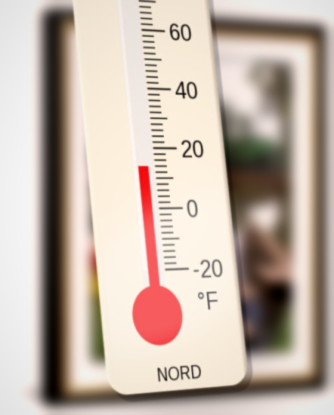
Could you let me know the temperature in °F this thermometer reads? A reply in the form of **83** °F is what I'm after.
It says **14** °F
